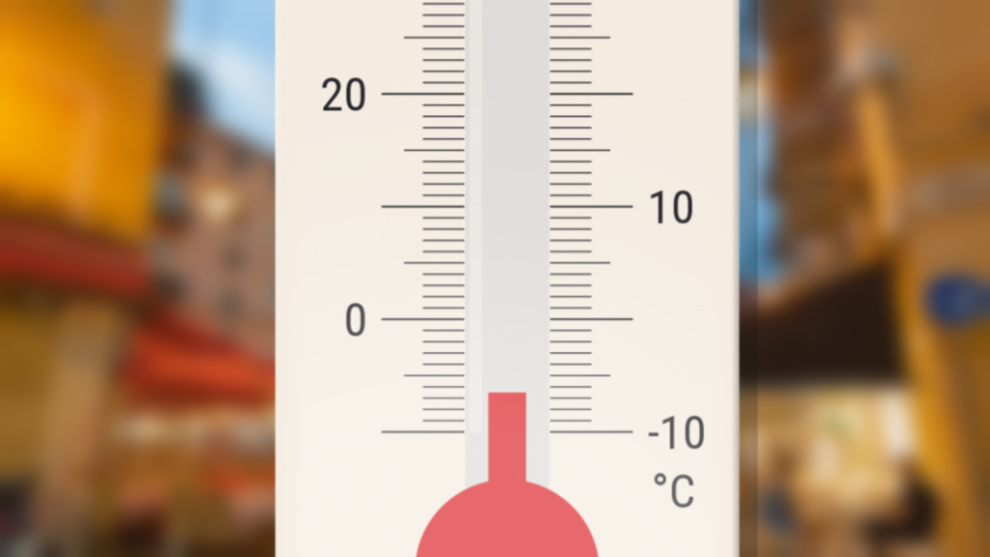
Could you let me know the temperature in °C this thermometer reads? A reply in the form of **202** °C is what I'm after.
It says **-6.5** °C
